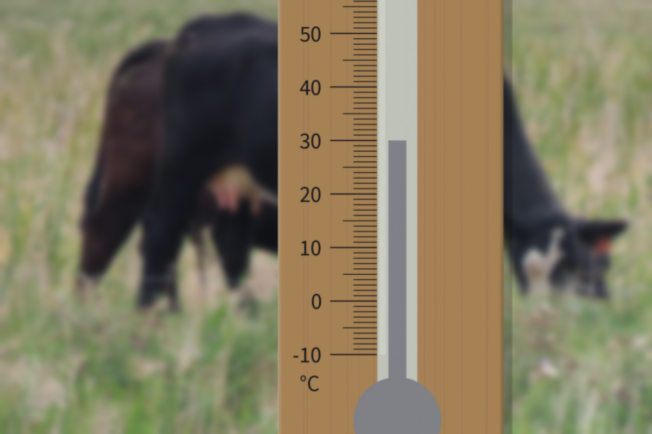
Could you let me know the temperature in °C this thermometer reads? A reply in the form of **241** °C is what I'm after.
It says **30** °C
